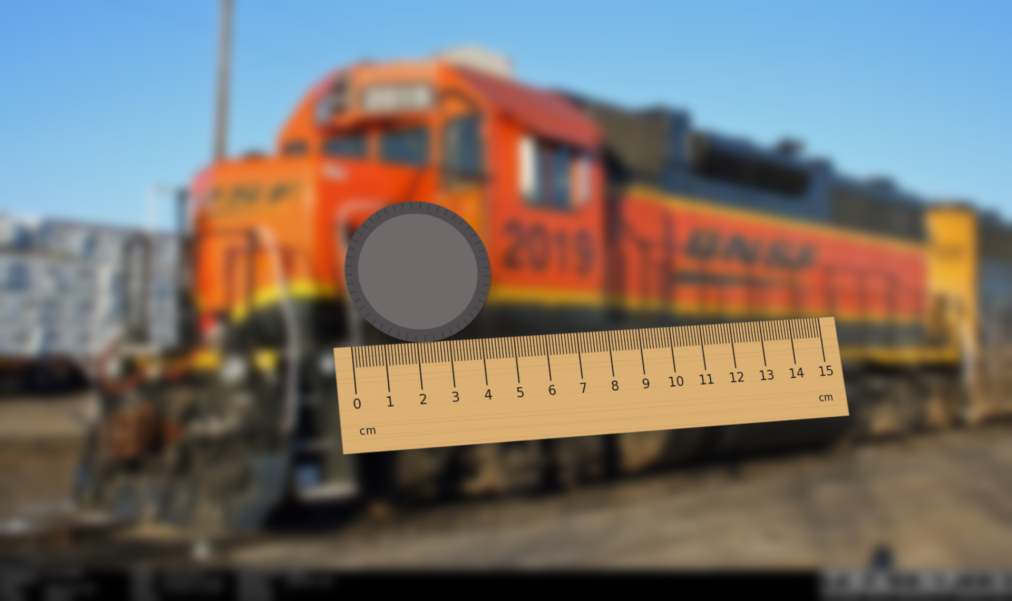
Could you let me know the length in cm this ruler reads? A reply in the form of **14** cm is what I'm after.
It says **4.5** cm
